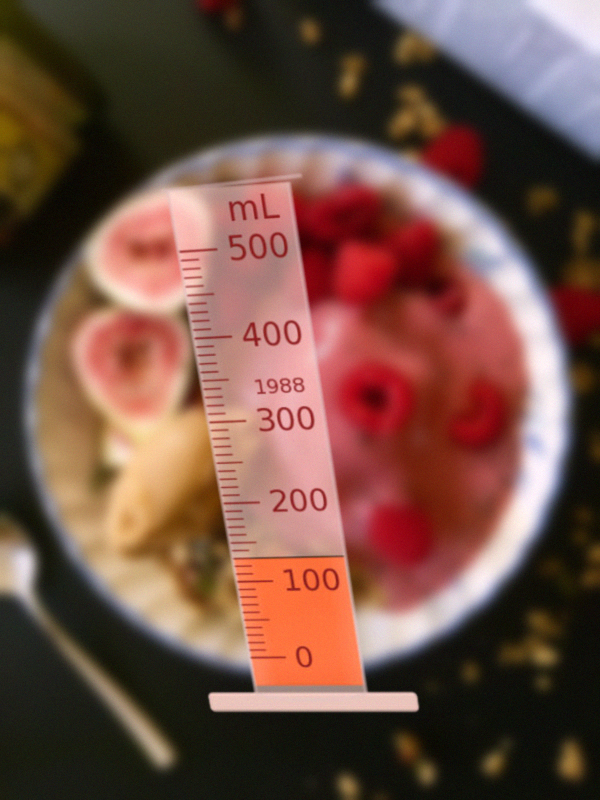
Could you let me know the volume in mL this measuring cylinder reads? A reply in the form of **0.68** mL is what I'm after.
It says **130** mL
